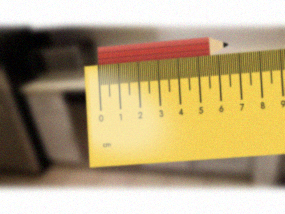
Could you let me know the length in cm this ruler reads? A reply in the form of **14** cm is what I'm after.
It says **6.5** cm
